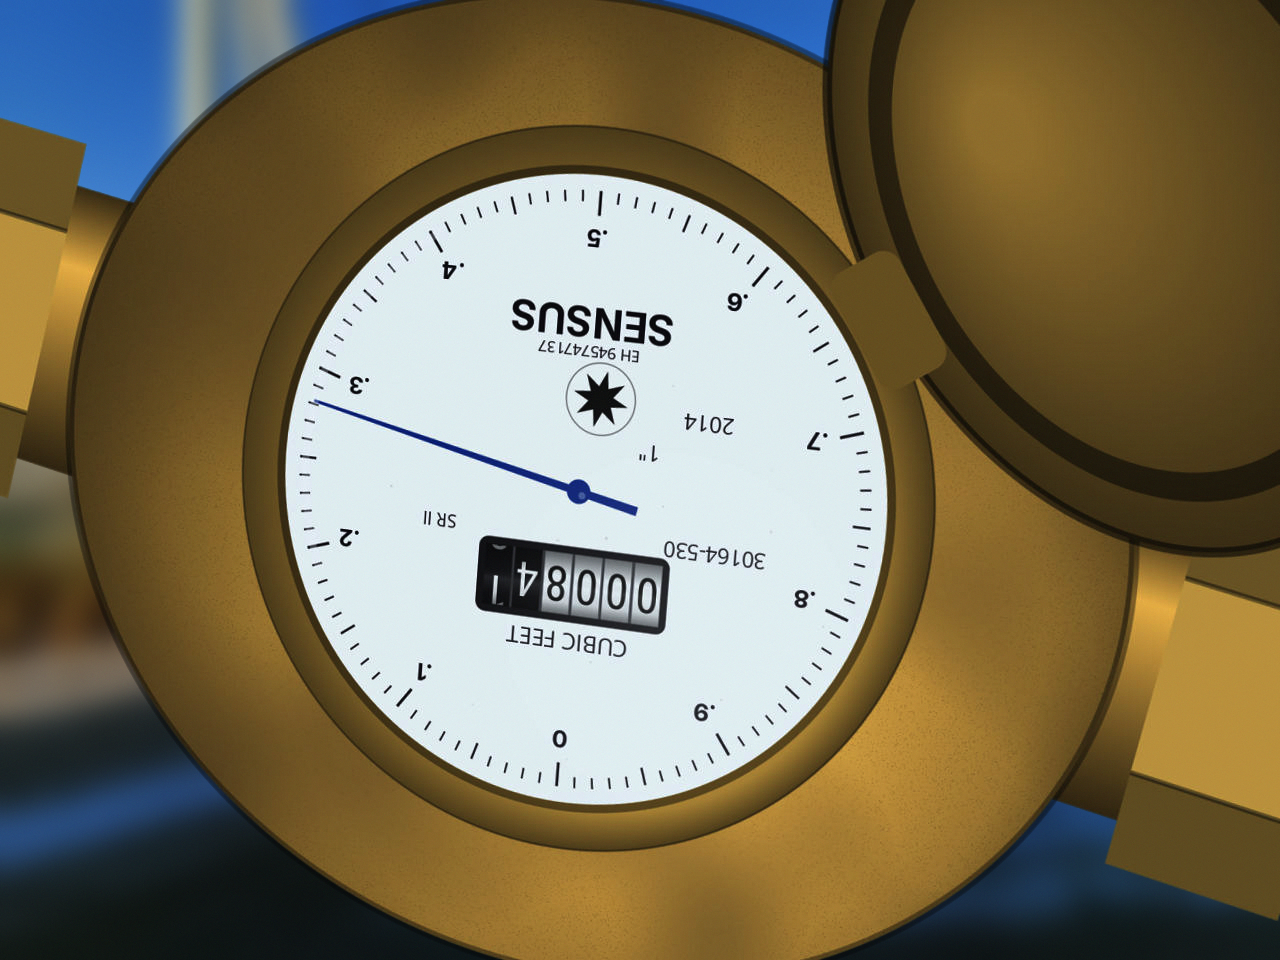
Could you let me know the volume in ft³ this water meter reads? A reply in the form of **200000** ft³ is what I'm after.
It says **841.28** ft³
